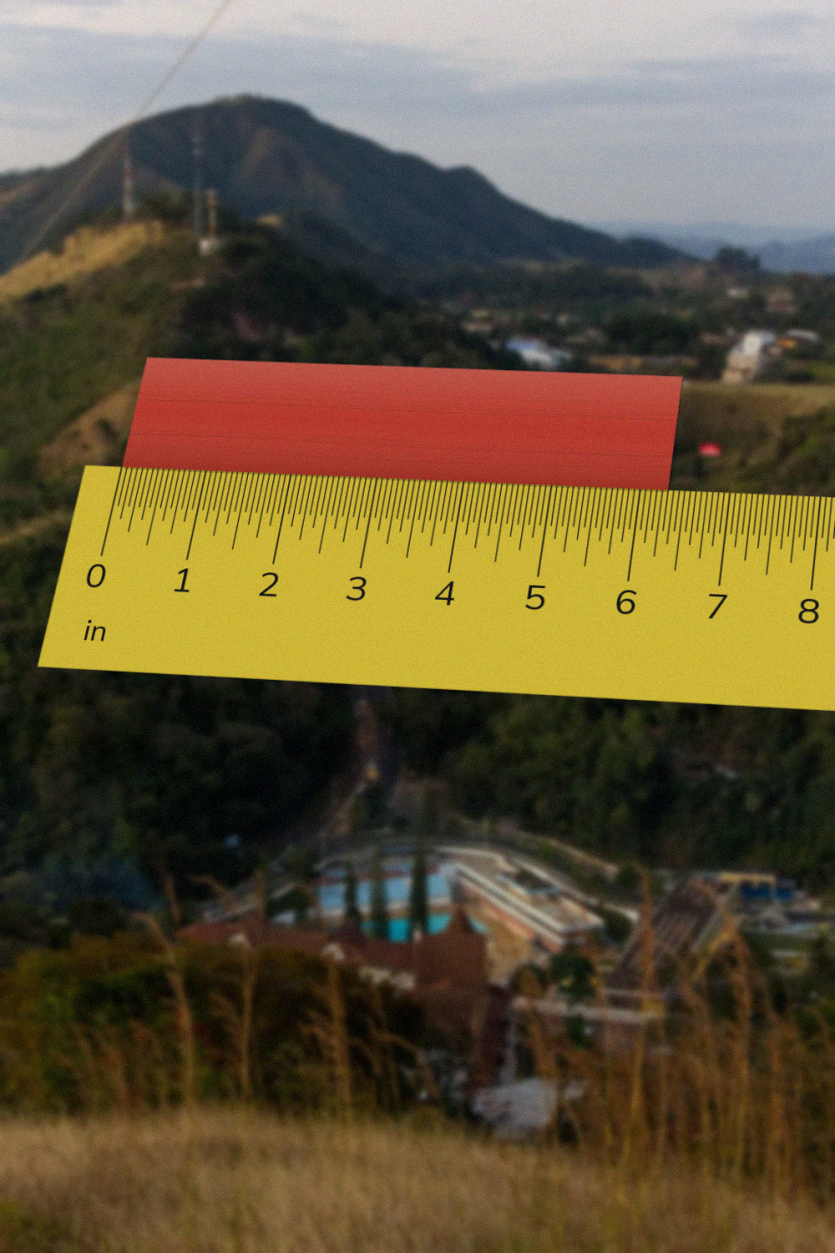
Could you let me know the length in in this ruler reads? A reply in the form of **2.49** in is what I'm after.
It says **6.3125** in
